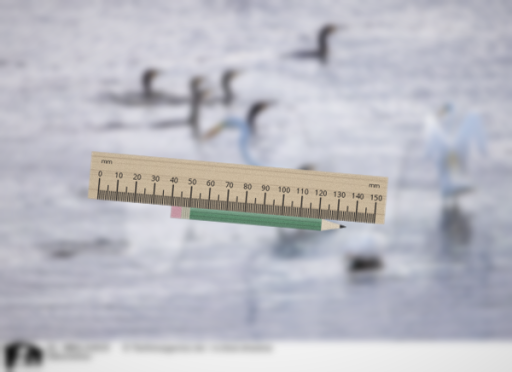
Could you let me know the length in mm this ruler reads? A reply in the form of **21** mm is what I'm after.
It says **95** mm
